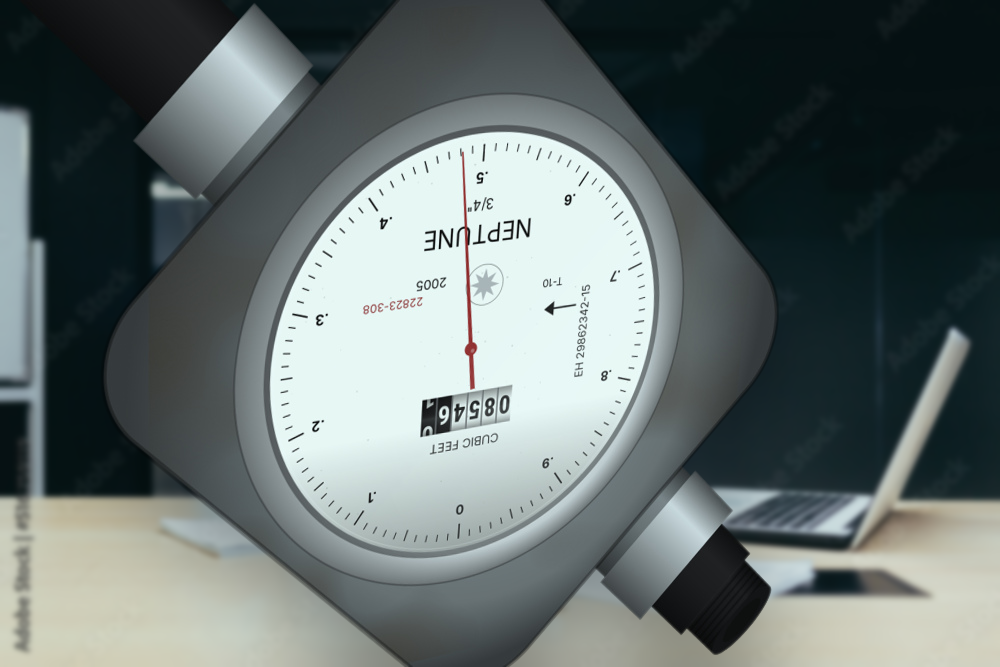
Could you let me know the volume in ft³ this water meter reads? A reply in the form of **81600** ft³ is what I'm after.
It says **85460.48** ft³
